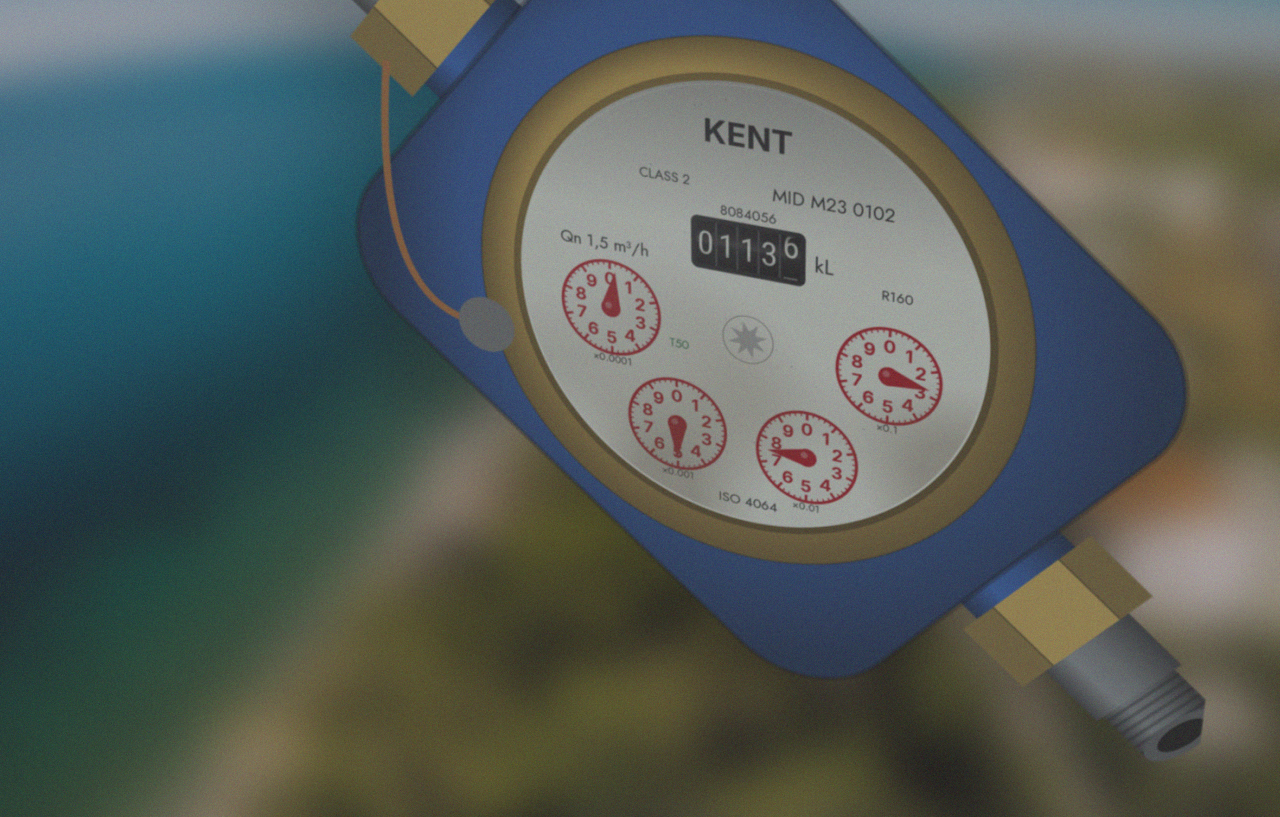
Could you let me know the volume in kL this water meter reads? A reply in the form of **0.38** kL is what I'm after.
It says **1136.2750** kL
